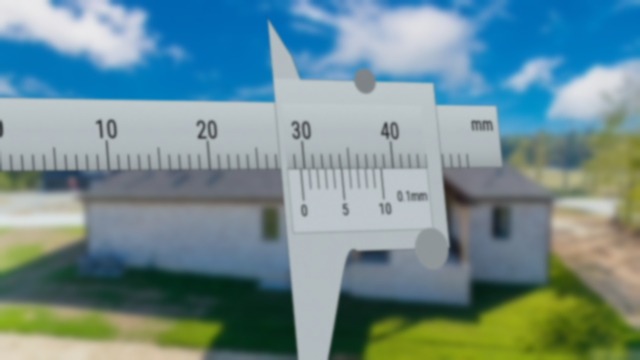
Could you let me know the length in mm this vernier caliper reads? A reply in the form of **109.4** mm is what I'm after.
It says **29.6** mm
